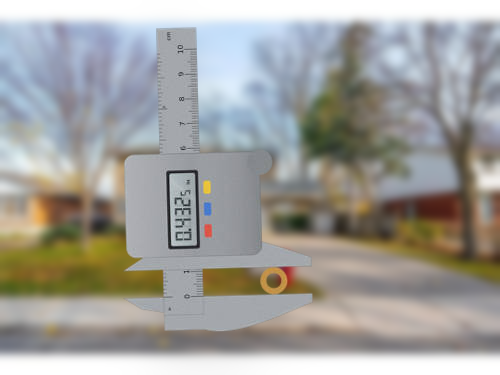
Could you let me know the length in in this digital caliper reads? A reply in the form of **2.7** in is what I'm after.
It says **0.4325** in
